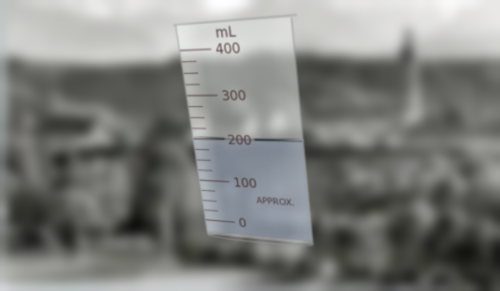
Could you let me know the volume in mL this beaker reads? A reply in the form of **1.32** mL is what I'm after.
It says **200** mL
